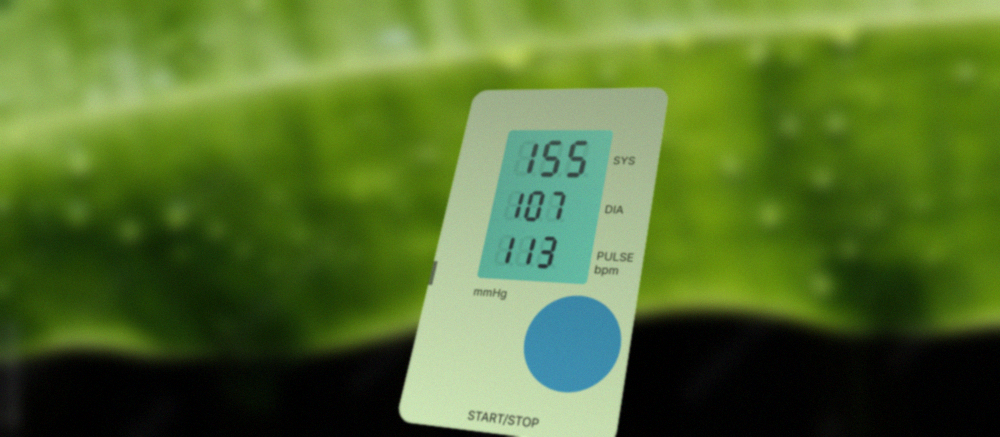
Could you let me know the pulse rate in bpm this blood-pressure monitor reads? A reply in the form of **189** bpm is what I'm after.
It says **113** bpm
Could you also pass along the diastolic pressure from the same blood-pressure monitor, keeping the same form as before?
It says **107** mmHg
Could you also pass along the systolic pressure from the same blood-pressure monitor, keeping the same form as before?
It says **155** mmHg
